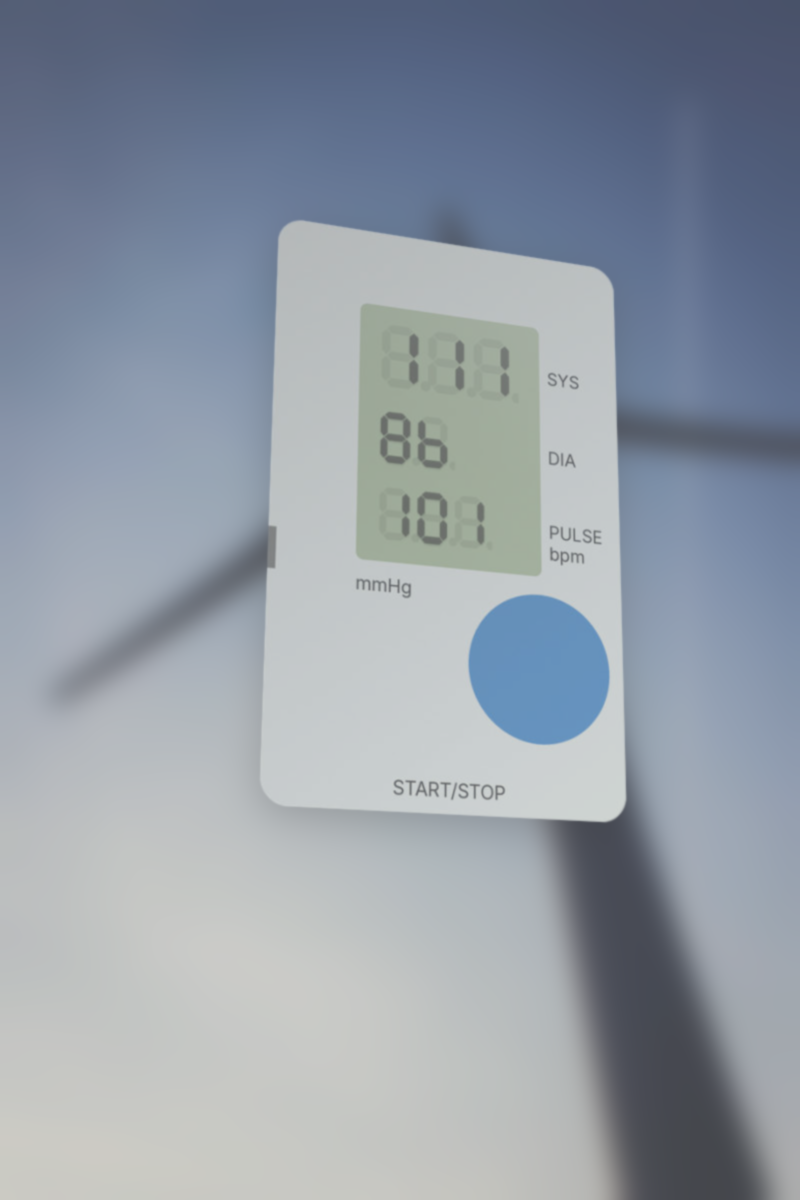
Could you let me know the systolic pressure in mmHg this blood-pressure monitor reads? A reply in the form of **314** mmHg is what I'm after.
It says **111** mmHg
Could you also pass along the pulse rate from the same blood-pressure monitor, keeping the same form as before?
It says **101** bpm
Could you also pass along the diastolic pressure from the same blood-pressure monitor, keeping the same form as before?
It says **86** mmHg
